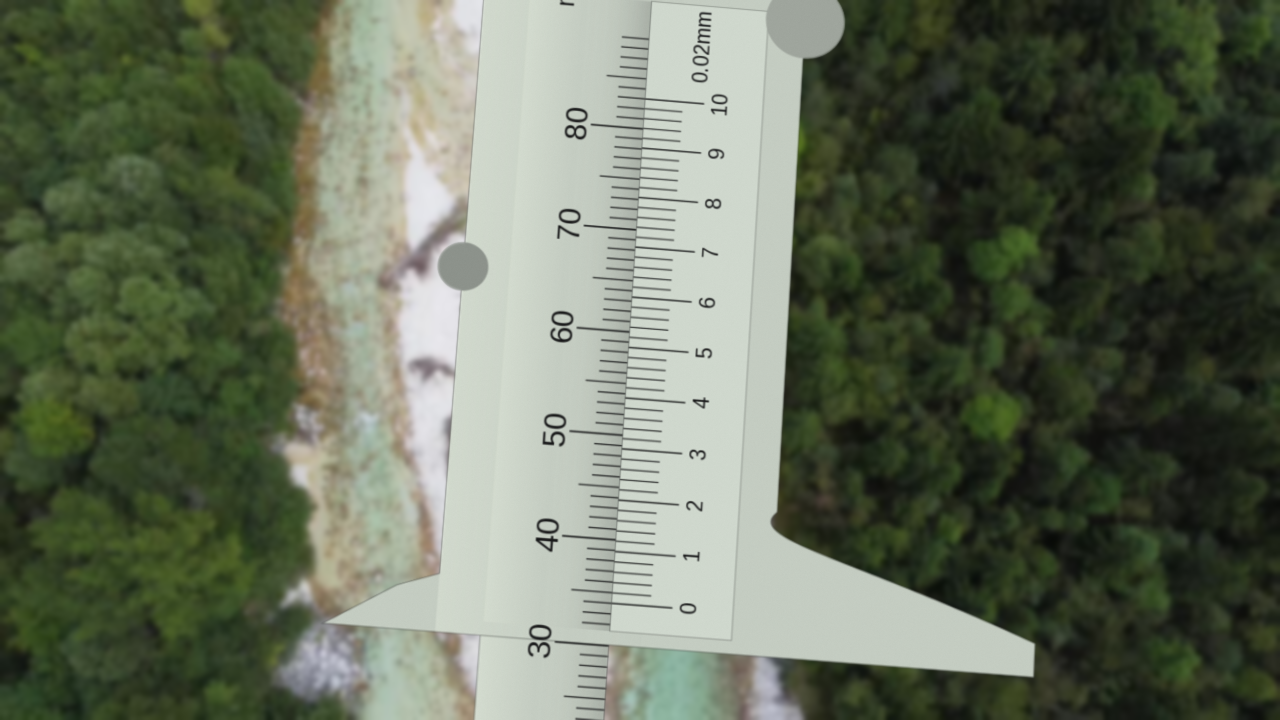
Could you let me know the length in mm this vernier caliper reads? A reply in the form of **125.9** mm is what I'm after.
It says **34.0** mm
